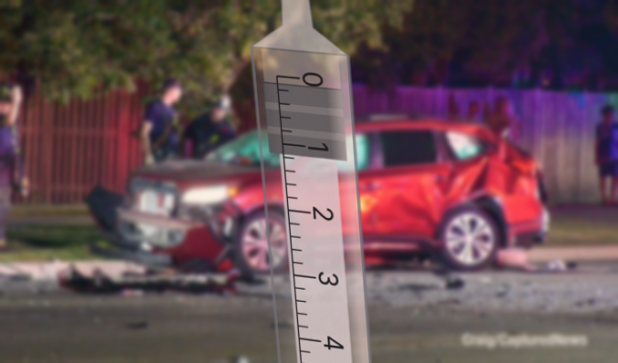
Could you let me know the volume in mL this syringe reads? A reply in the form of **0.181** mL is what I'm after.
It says **0.1** mL
